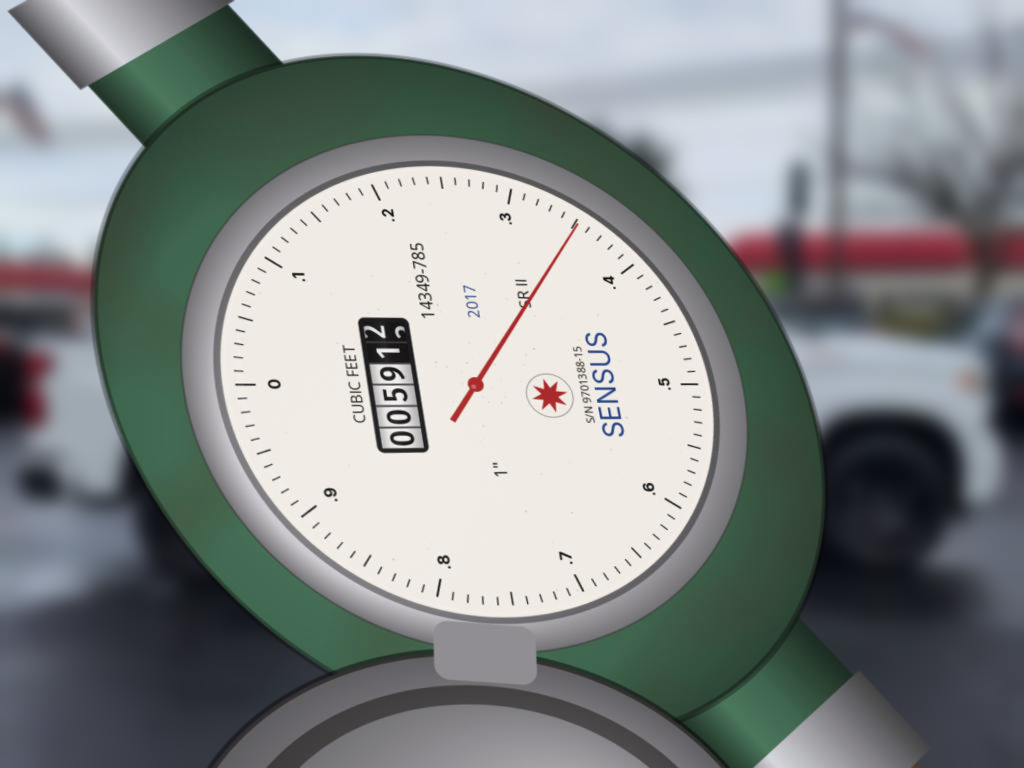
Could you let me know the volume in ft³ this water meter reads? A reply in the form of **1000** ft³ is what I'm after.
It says **5912.35** ft³
